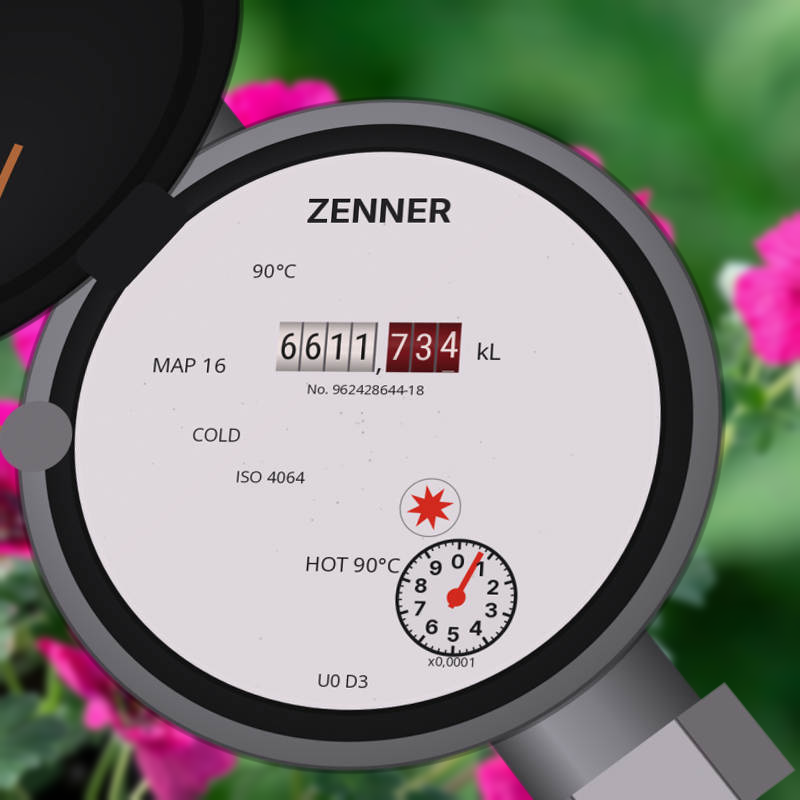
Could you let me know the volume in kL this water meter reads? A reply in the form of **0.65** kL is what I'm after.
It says **6611.7340** kL
